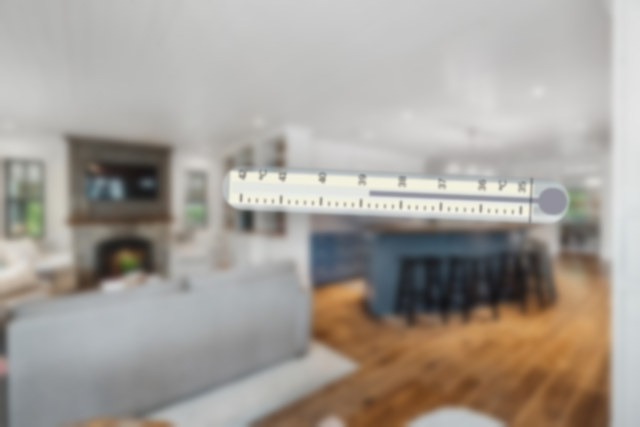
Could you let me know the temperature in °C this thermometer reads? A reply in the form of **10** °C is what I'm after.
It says **38.8** °C
